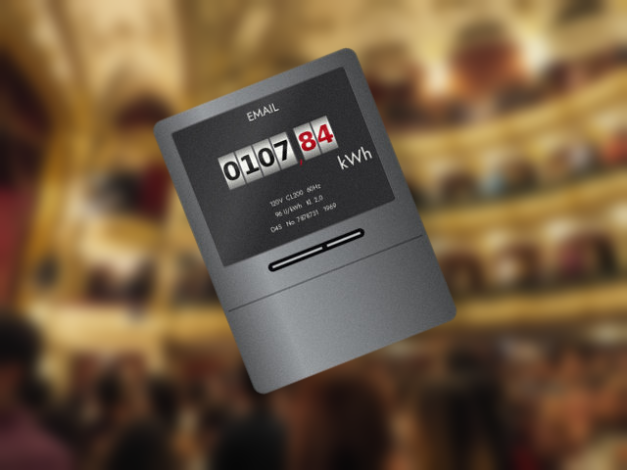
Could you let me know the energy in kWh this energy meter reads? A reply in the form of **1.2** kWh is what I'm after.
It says **107.84** kWh
